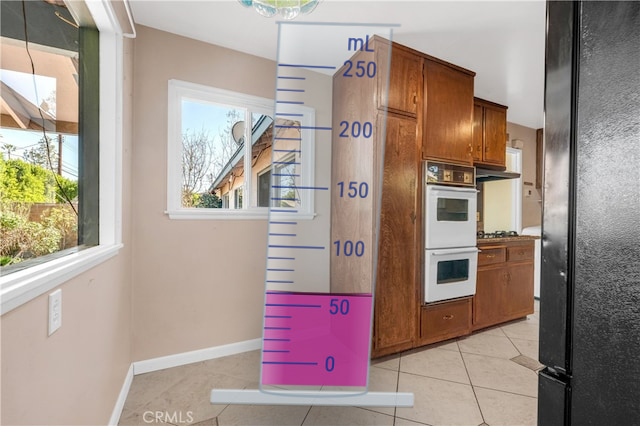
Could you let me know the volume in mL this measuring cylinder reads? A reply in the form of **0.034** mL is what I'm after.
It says **60** mL
